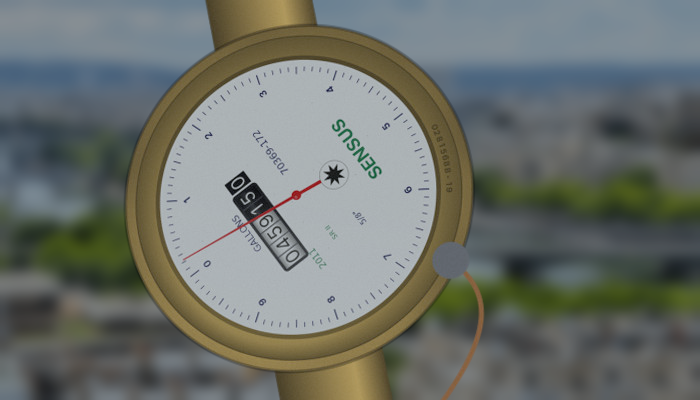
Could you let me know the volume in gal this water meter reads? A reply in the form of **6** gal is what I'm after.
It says **459150.2** gal
